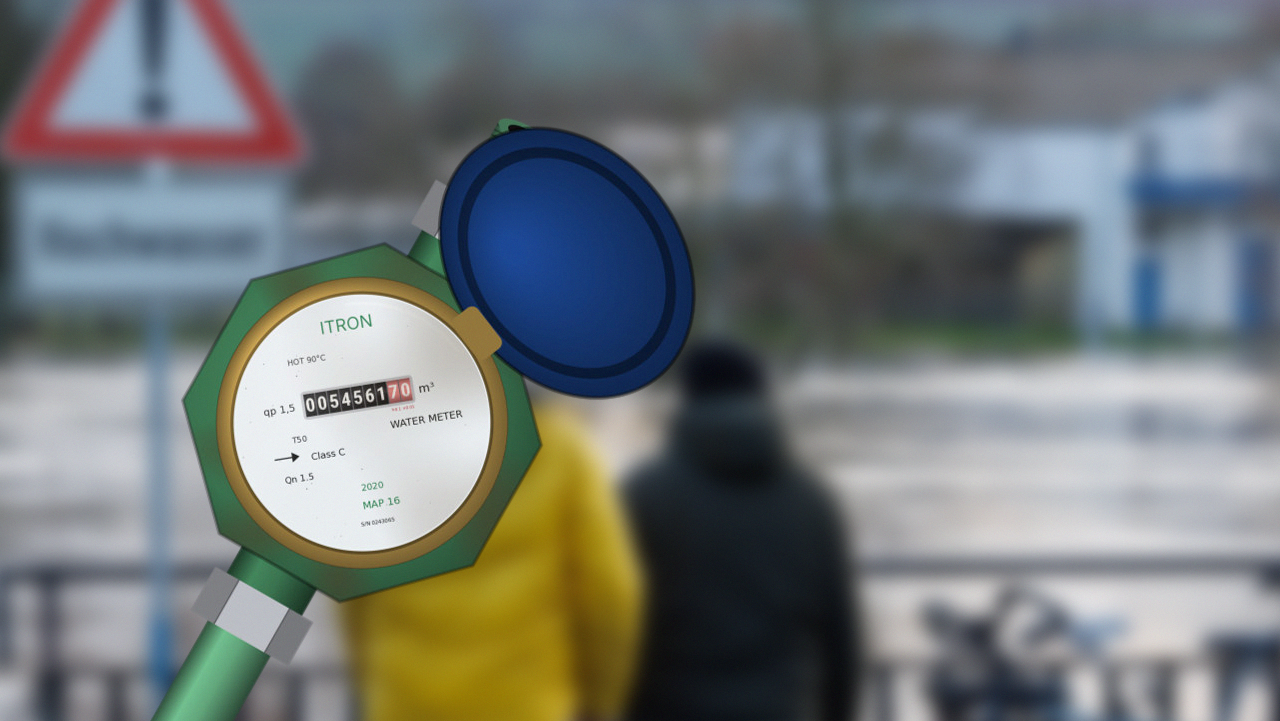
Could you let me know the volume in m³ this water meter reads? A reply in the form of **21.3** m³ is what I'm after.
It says **54561.70** m³
